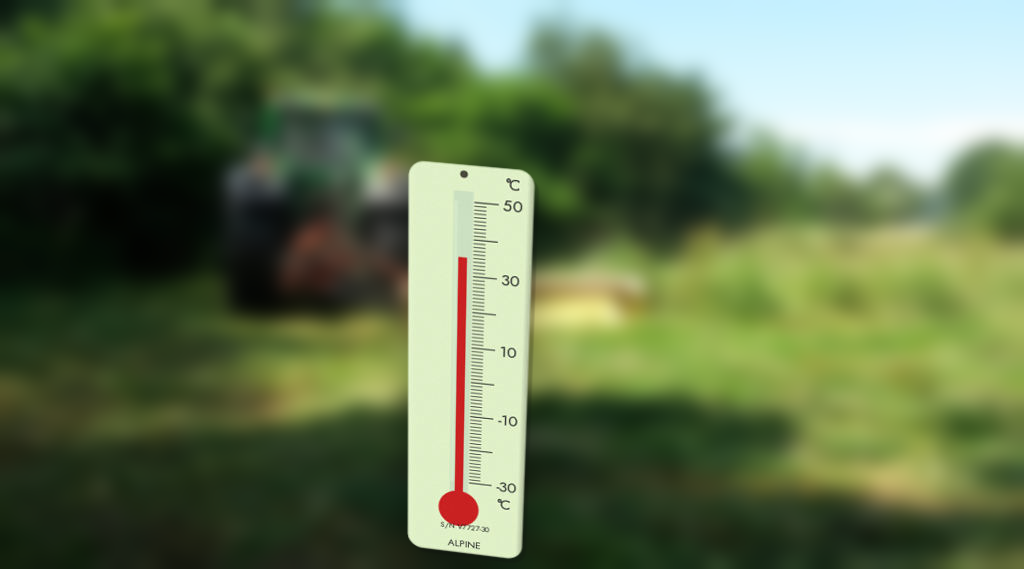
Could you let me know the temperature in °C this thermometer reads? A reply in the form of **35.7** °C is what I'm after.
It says **35** °C
